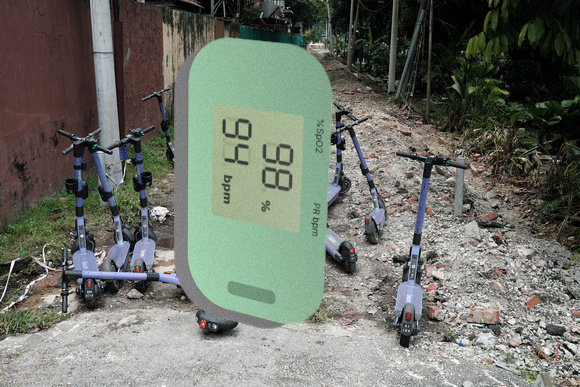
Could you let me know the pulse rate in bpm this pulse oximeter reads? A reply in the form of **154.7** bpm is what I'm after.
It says **94** bpm
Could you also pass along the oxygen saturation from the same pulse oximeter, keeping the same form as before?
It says **98** %
